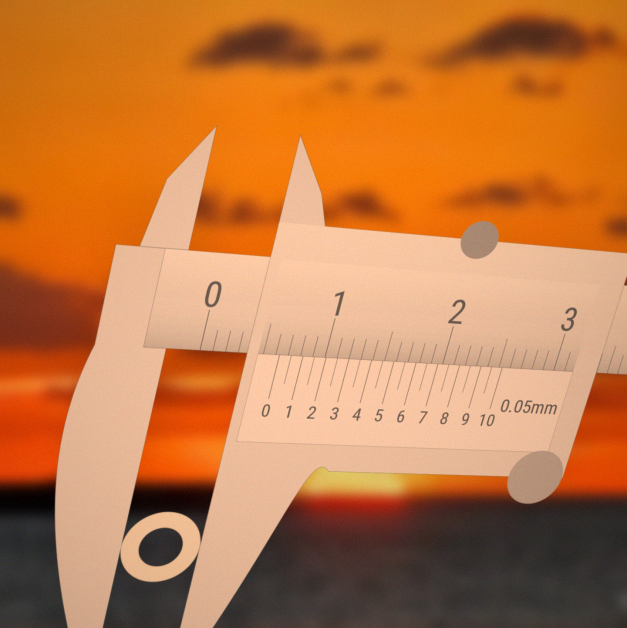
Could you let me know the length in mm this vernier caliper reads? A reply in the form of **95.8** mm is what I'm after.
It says **6.3** mm
